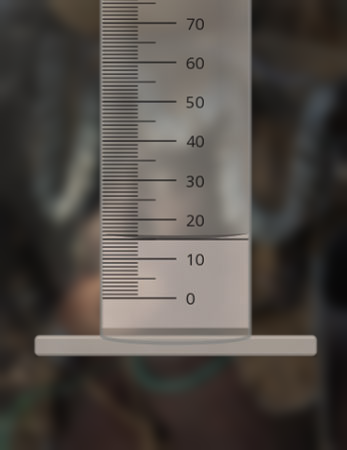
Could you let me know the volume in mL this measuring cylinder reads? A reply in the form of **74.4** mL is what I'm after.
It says **15** mL
